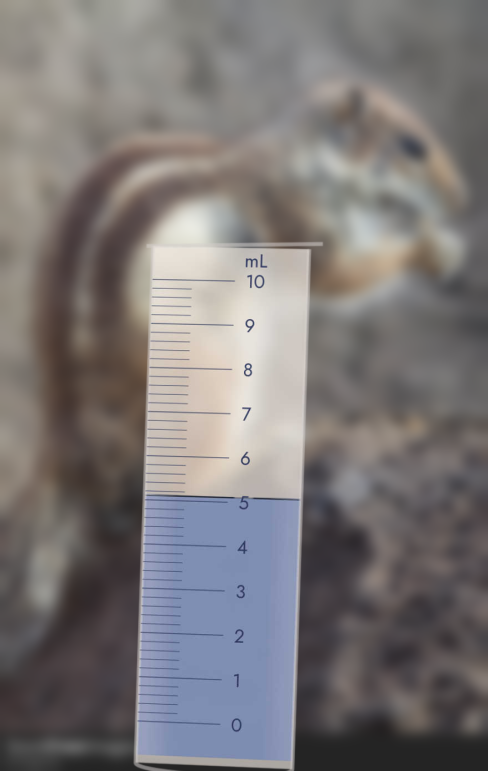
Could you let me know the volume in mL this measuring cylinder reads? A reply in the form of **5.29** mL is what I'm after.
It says **5.1** mL
